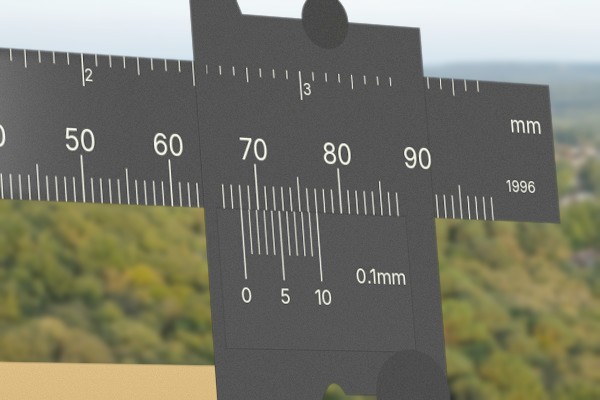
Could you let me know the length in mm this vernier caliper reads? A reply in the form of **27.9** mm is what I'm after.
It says **68.0** mm
